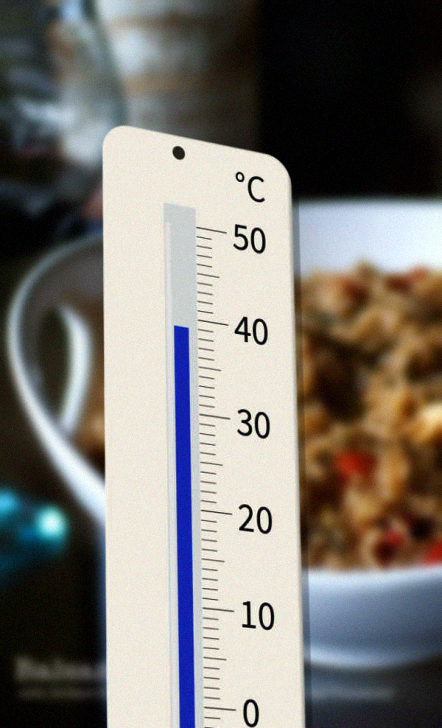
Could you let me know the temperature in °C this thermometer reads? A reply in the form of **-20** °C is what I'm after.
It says **39** °C
